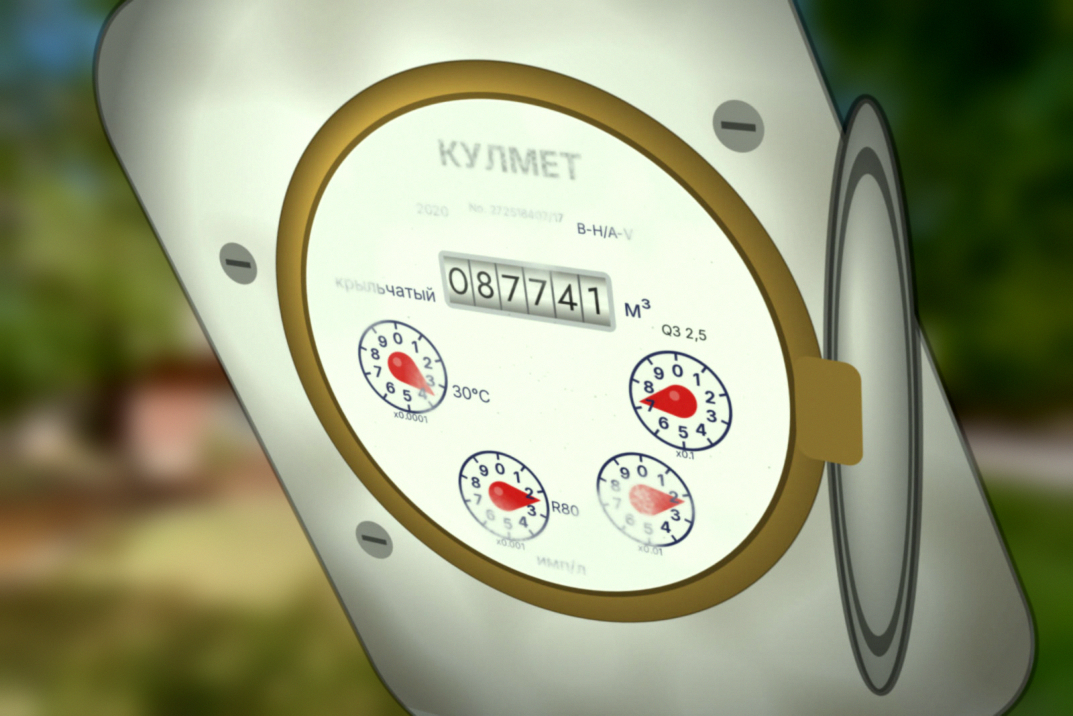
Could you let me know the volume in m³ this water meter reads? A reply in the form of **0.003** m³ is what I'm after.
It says **87741.7223** m³
